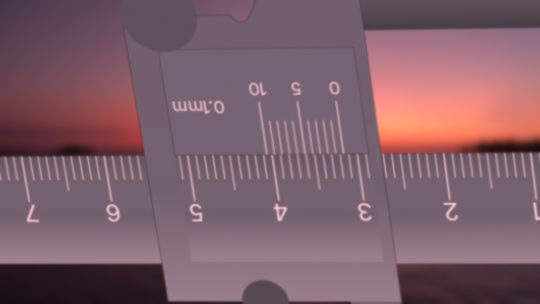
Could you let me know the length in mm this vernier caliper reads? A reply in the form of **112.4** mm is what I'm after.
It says **31.6** mm
